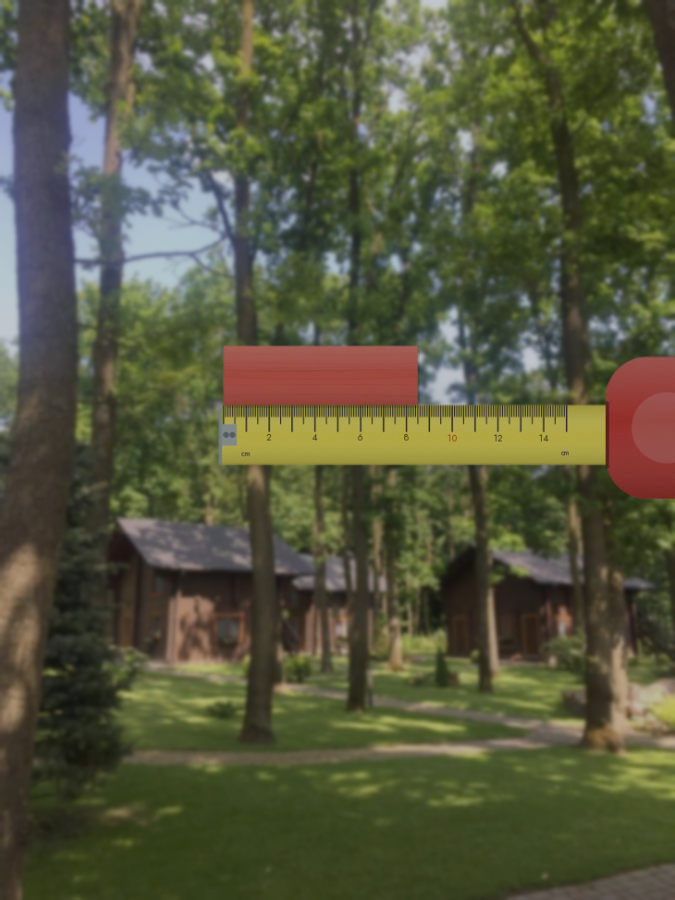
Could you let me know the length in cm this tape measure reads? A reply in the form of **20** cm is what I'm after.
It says **8.5** cm
